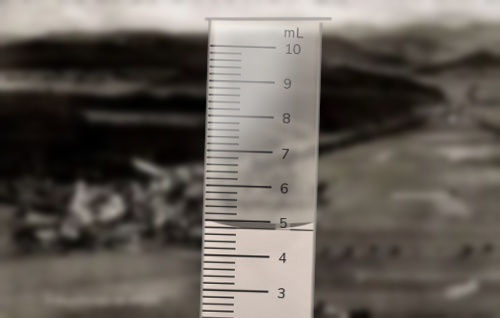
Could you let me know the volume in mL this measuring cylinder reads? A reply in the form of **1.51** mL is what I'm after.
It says **4.8** mL
